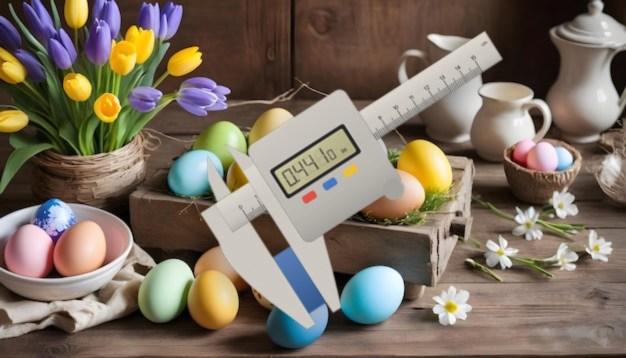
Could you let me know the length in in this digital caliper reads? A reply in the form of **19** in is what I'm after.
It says **0.4410** in
